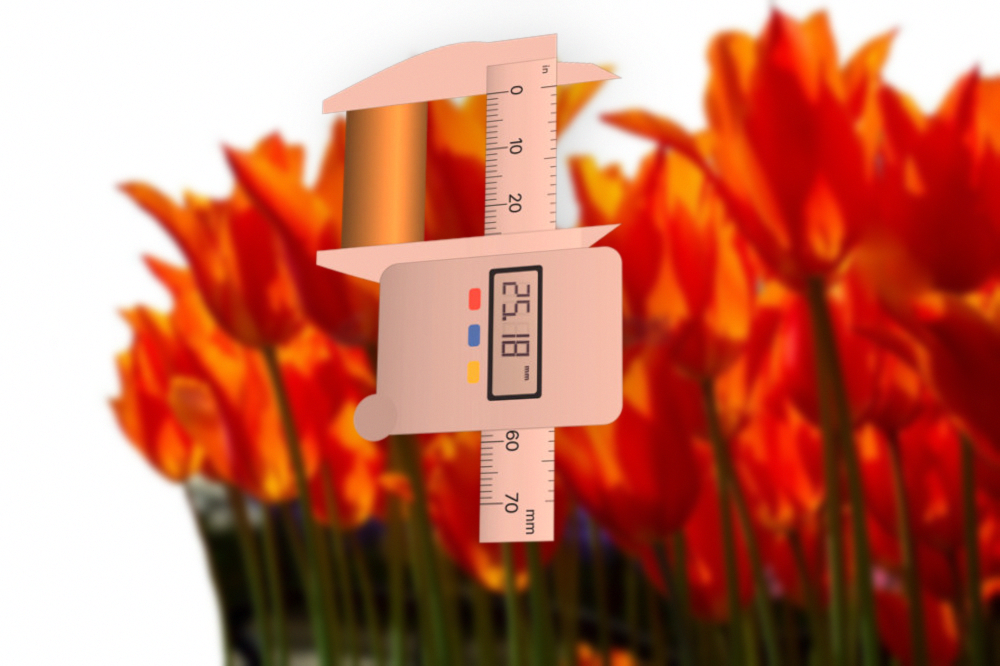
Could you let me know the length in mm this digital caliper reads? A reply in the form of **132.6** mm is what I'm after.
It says **25.18** mm
